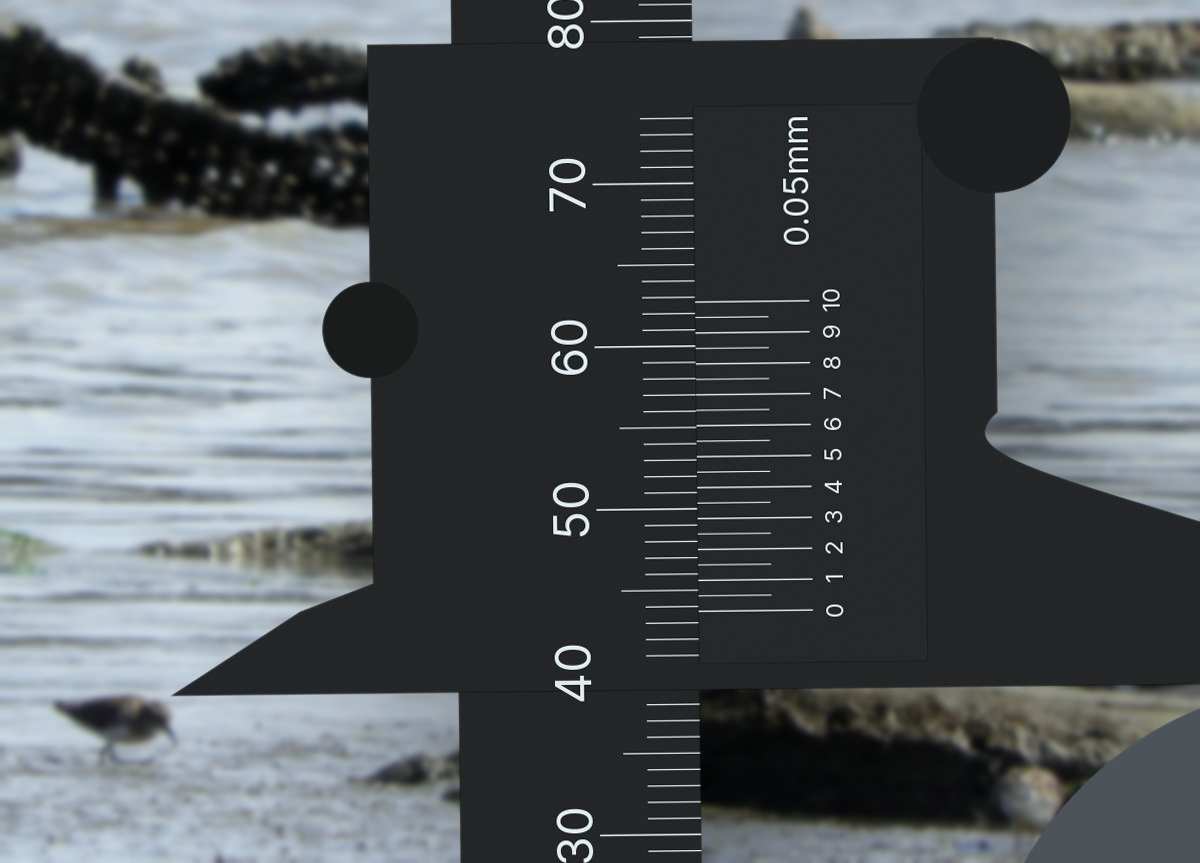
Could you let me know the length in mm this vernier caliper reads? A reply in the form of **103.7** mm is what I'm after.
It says **43.7** mm
